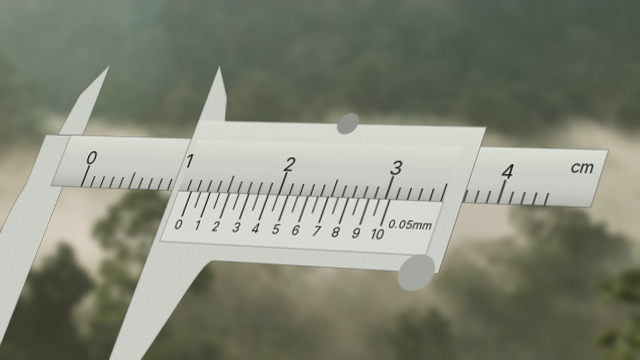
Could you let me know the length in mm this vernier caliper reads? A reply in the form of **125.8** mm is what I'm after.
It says **11.4** mm
